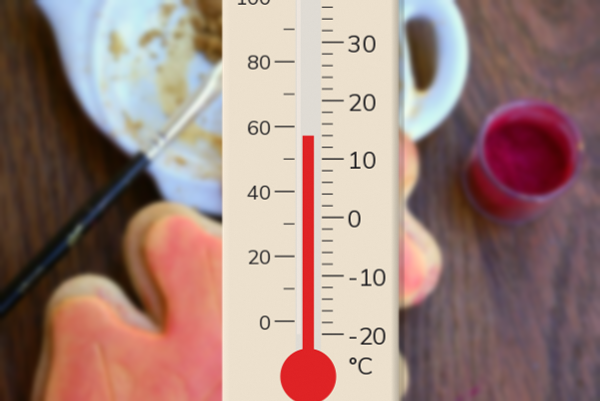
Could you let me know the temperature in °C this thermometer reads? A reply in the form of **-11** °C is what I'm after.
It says **14** °C
